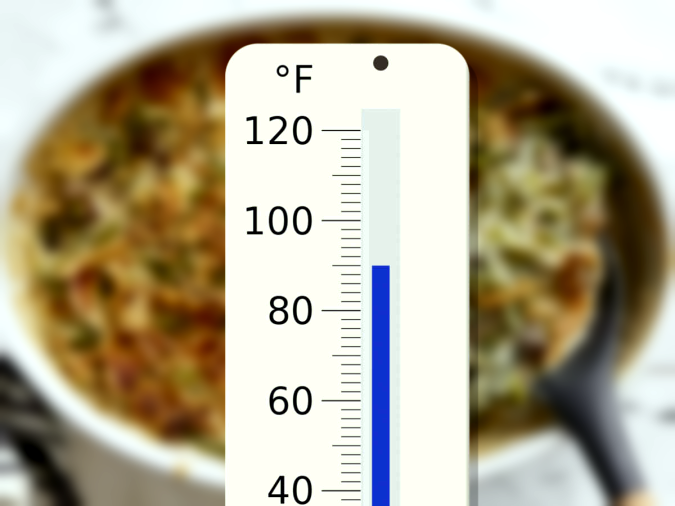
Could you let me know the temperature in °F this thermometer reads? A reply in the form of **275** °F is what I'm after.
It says **90** °F
